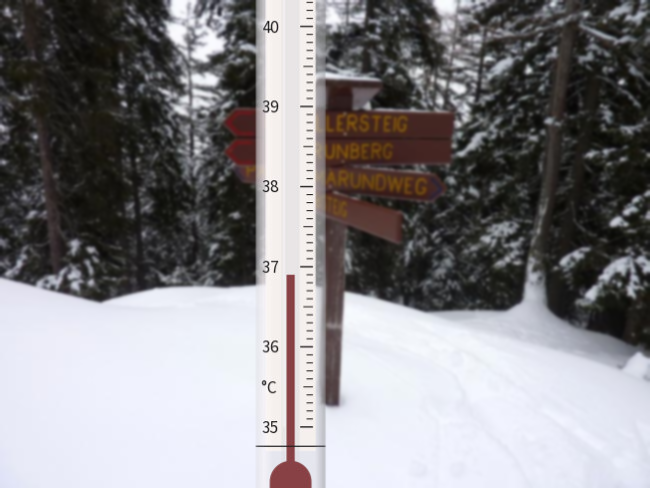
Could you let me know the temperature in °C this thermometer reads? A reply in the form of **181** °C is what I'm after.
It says **36.9** °C
